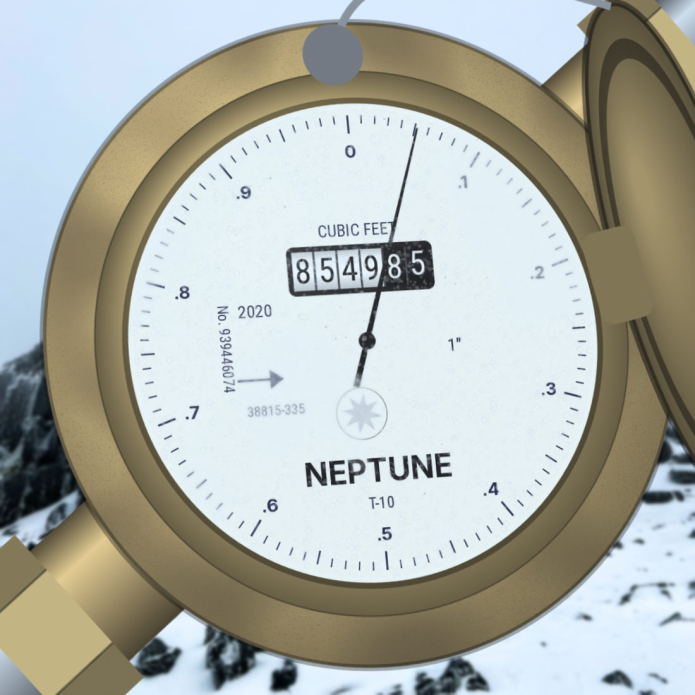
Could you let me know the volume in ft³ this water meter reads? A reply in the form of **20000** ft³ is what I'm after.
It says **854985.05** ft³
